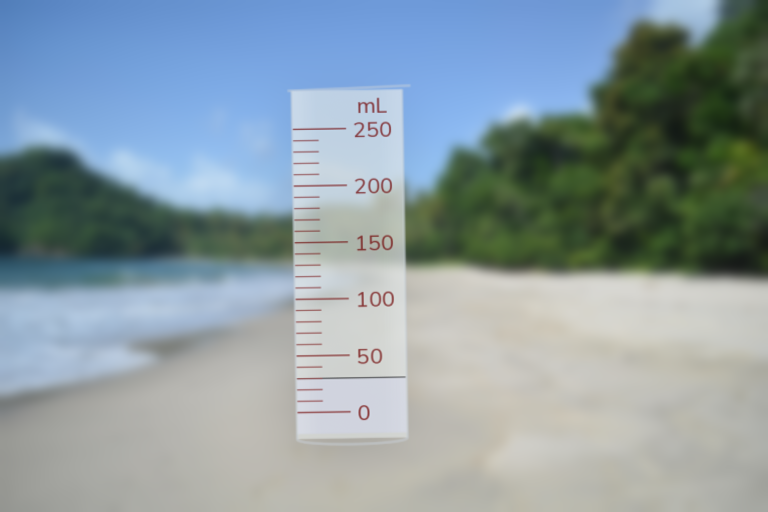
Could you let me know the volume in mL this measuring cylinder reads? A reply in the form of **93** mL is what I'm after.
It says **30** mL
